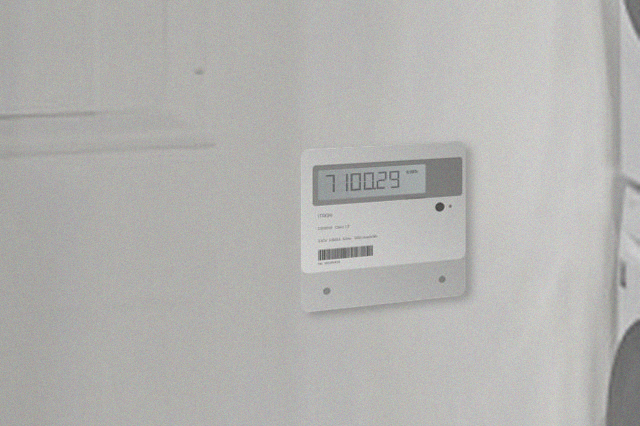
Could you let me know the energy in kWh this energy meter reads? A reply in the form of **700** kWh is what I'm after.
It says **7100.29** kWh
